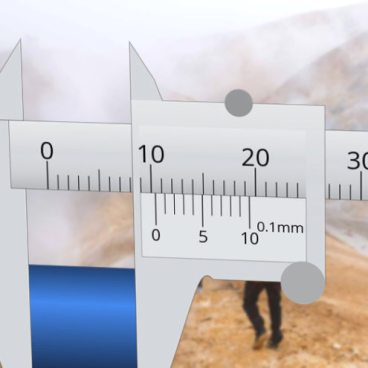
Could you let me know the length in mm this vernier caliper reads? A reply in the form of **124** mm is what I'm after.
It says **10.4** mm
